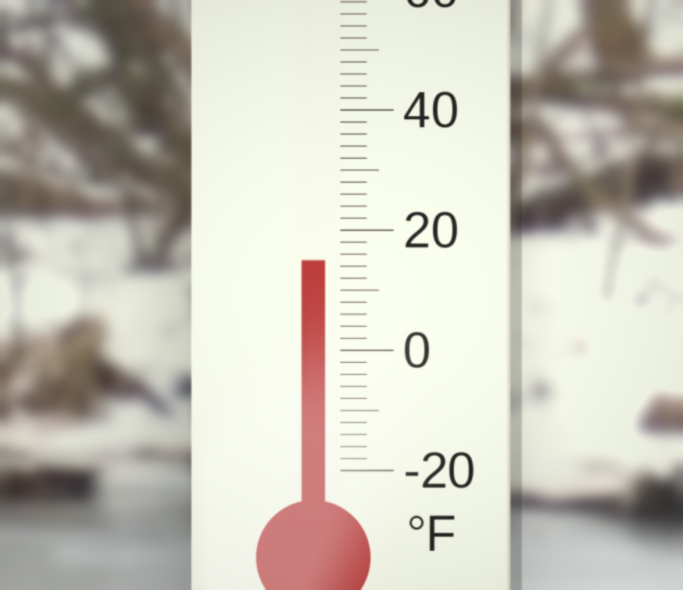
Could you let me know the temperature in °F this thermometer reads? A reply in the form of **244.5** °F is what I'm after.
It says **15** °F
